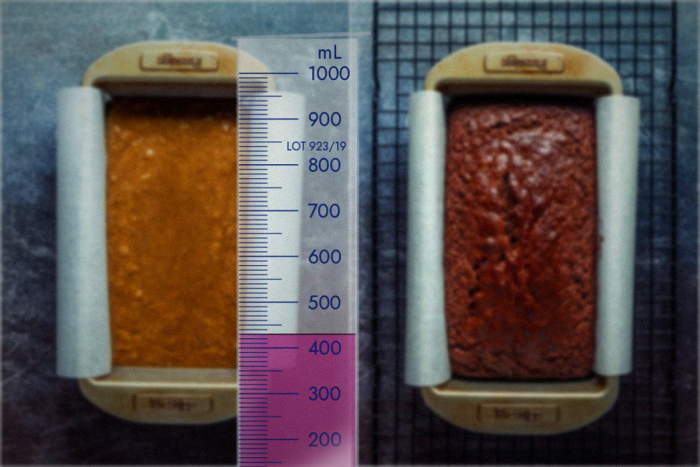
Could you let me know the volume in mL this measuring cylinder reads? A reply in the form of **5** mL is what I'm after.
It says **430** mL
